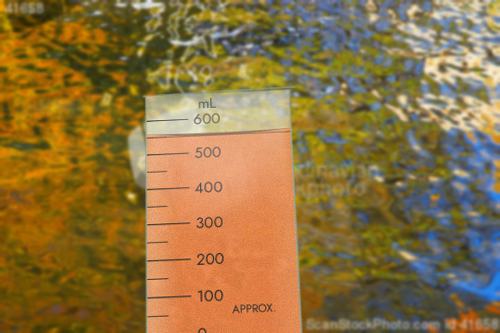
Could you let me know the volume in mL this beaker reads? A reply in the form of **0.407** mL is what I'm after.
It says **550** mL
